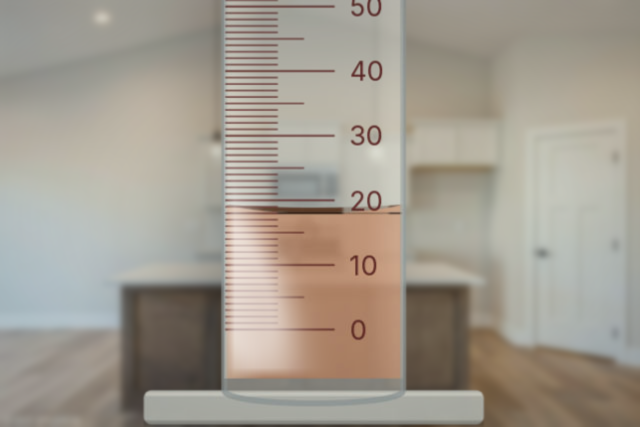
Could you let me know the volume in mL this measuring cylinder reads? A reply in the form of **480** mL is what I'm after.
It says **18** mL
